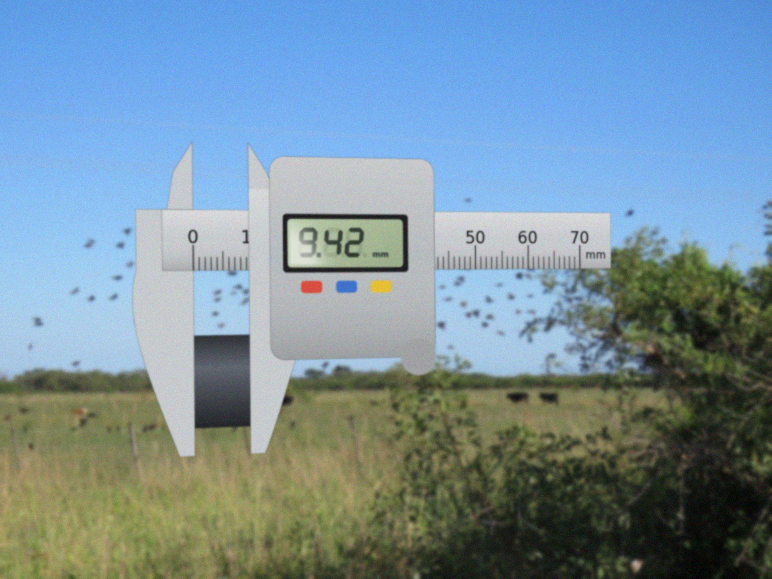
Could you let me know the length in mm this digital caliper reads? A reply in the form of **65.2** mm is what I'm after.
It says **9.42** mm
